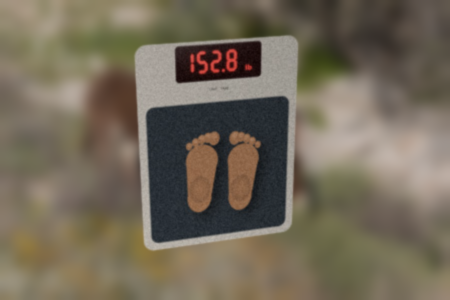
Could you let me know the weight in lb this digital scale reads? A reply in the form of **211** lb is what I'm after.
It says **152.8** lb
